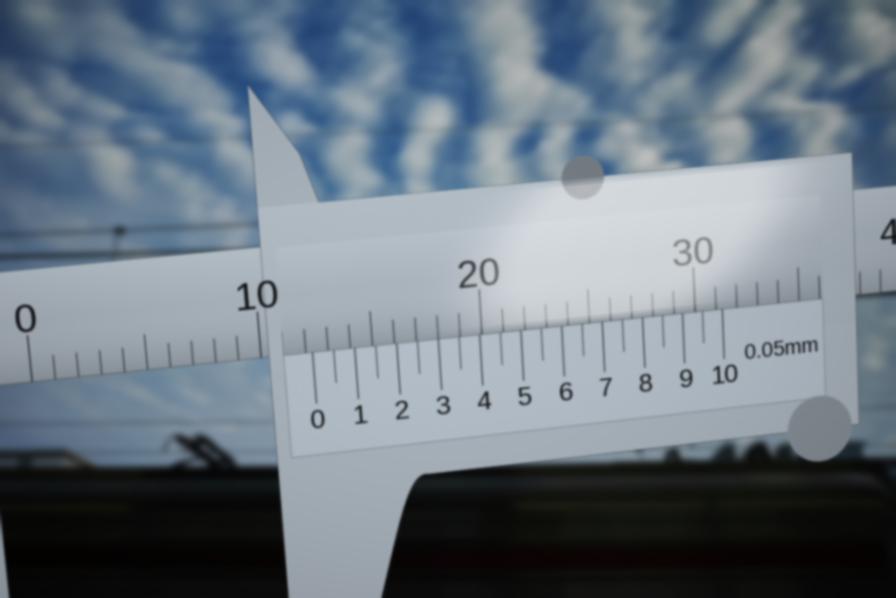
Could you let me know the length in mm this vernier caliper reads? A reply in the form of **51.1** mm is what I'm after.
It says **12.3** mm
